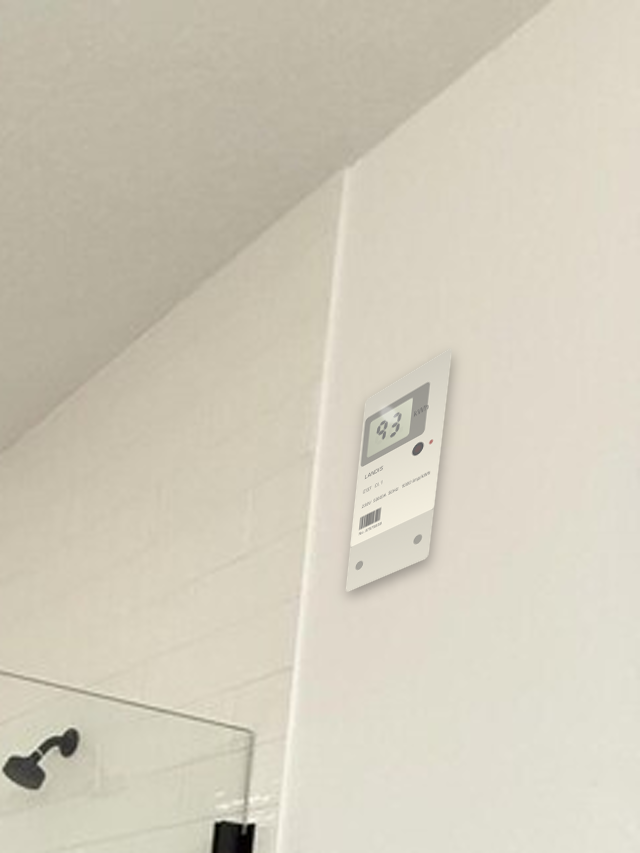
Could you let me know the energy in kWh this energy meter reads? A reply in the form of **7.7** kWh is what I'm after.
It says **93** kWh
